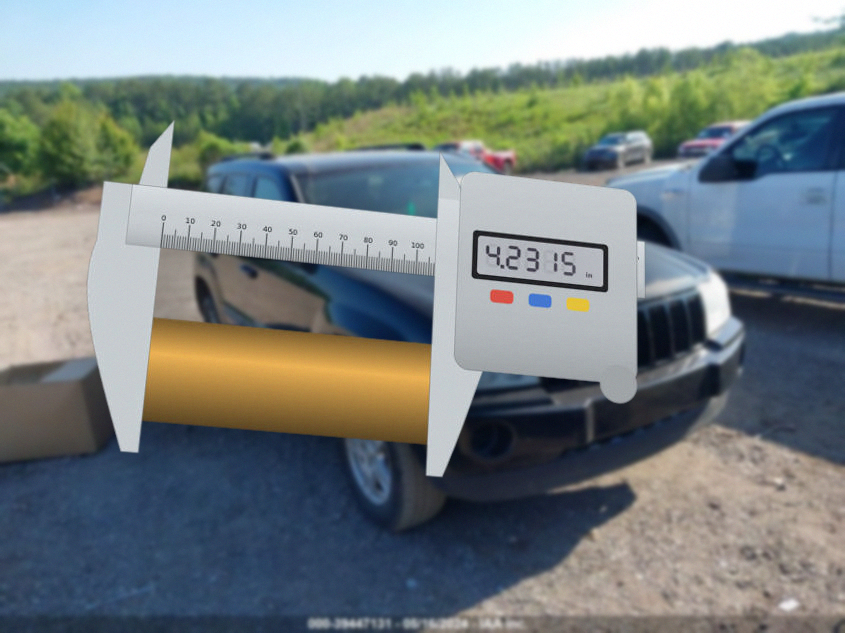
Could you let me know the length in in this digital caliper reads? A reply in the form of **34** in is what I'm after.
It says **4.2315** in
